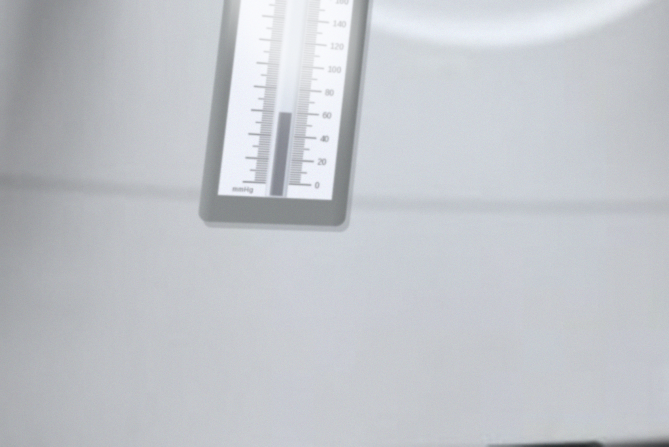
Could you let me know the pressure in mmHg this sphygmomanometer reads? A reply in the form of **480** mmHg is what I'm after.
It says **60** mmHg
